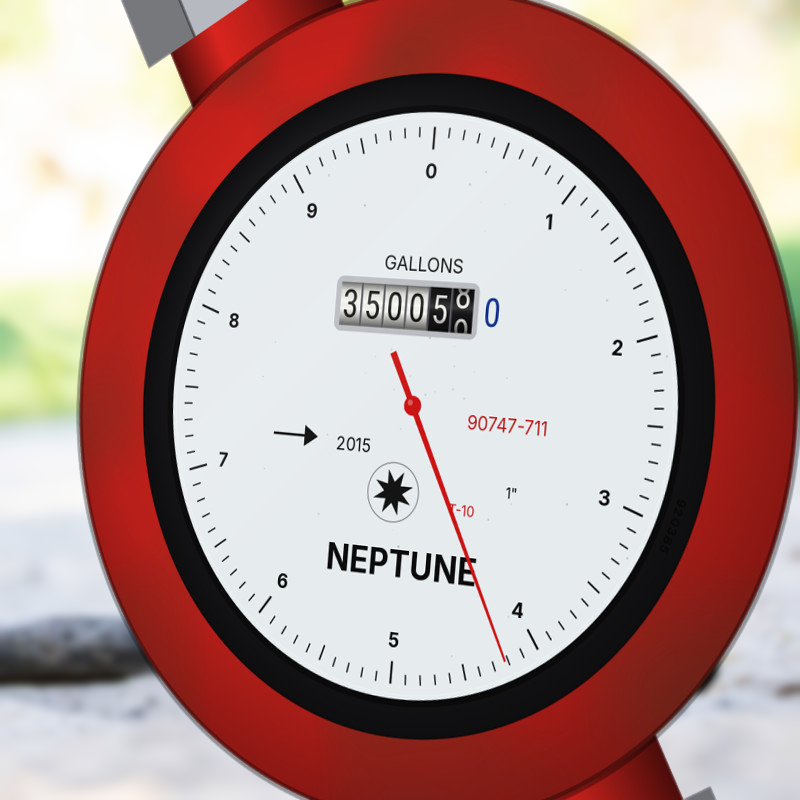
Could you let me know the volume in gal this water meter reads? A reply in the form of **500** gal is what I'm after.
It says **3500584.2** gal
